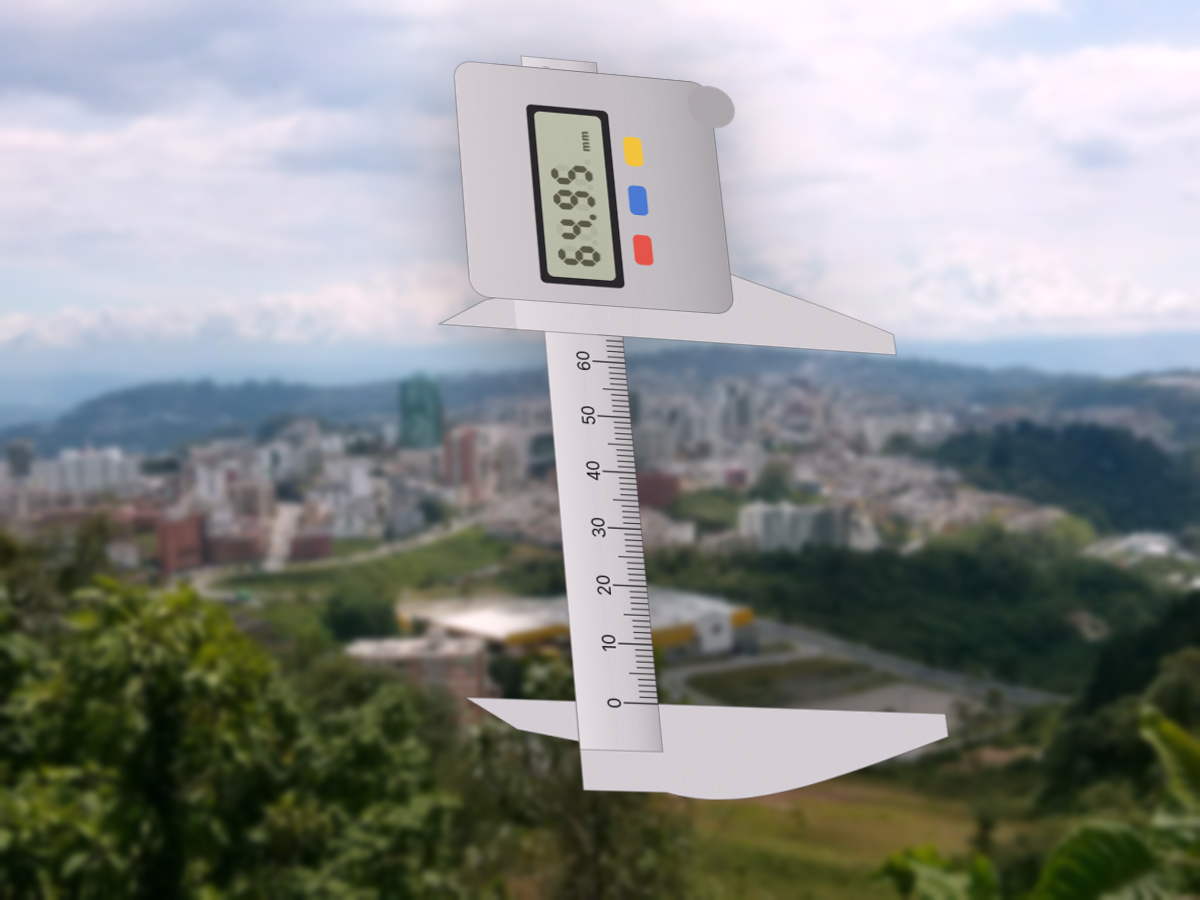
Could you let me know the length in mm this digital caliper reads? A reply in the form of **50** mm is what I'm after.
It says **64.95** mm
